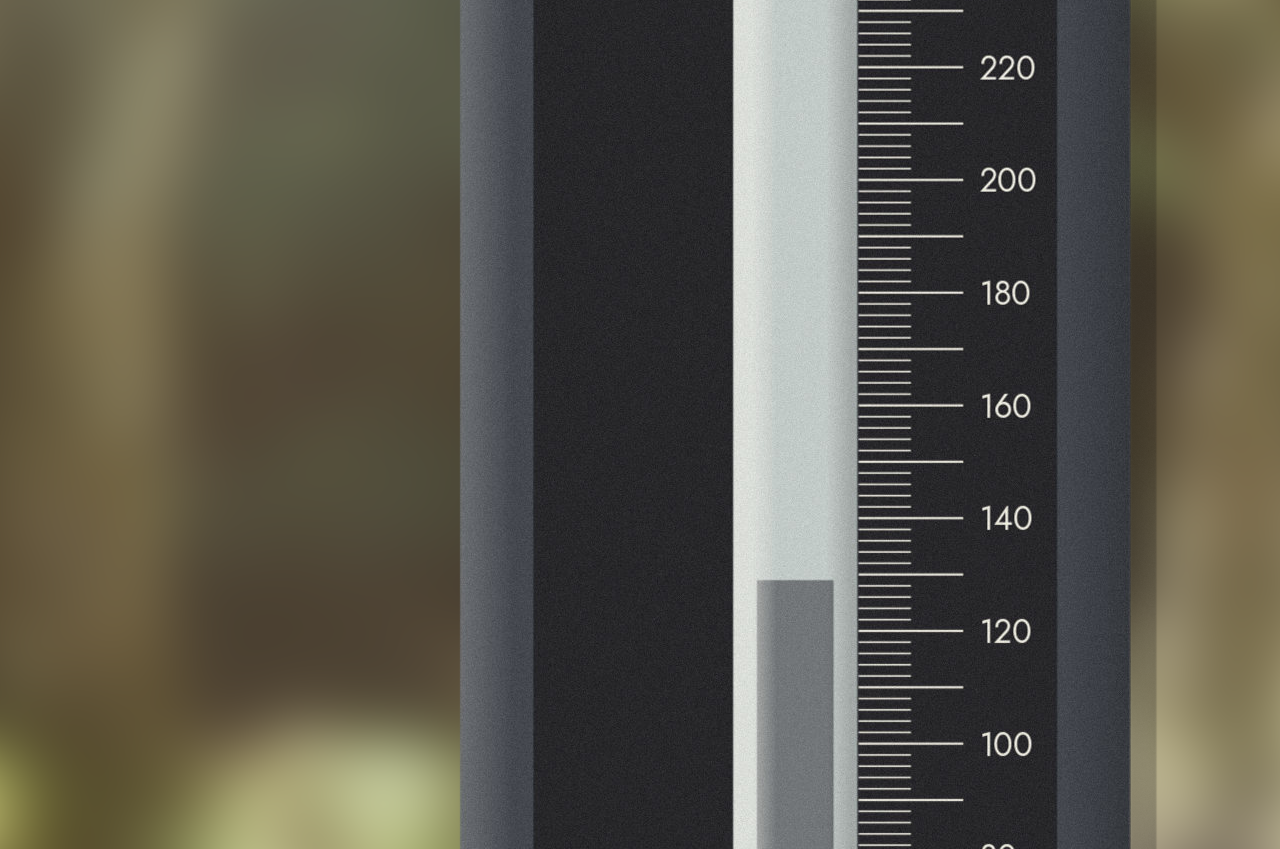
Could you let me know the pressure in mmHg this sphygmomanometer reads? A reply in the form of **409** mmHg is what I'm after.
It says **129** mmHg
